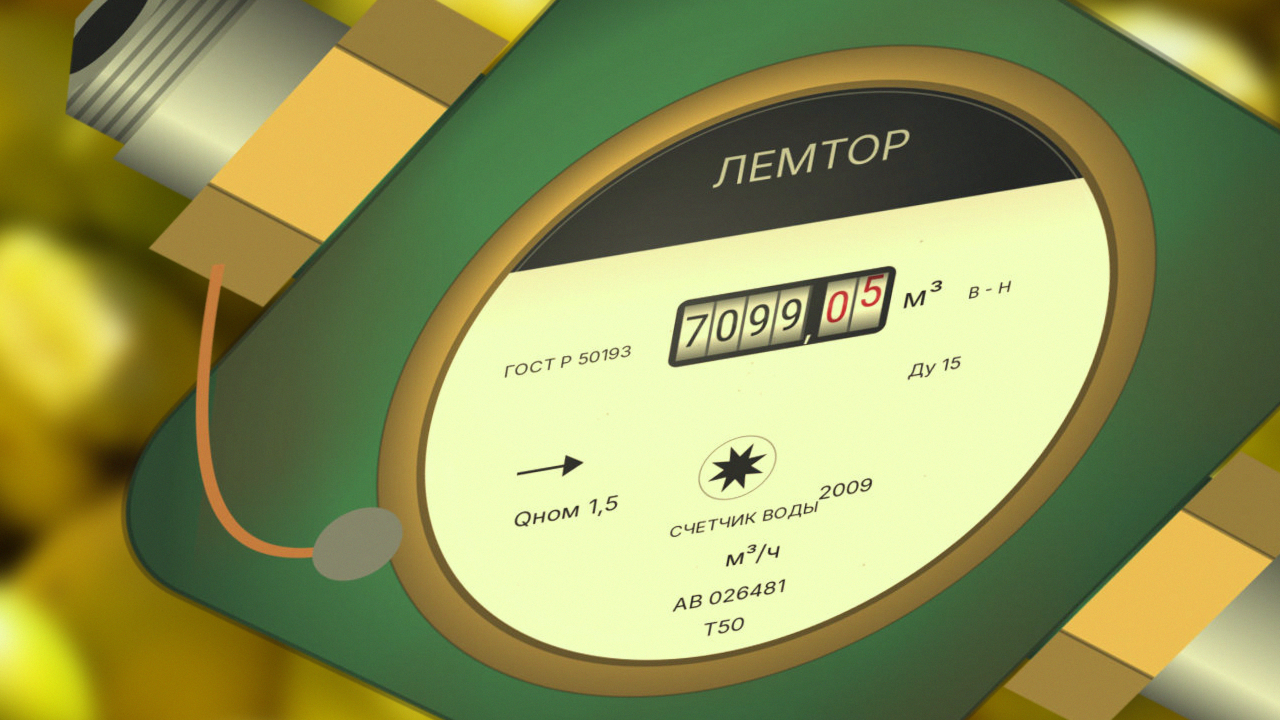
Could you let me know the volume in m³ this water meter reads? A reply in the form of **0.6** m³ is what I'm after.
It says **7099.05** m³
